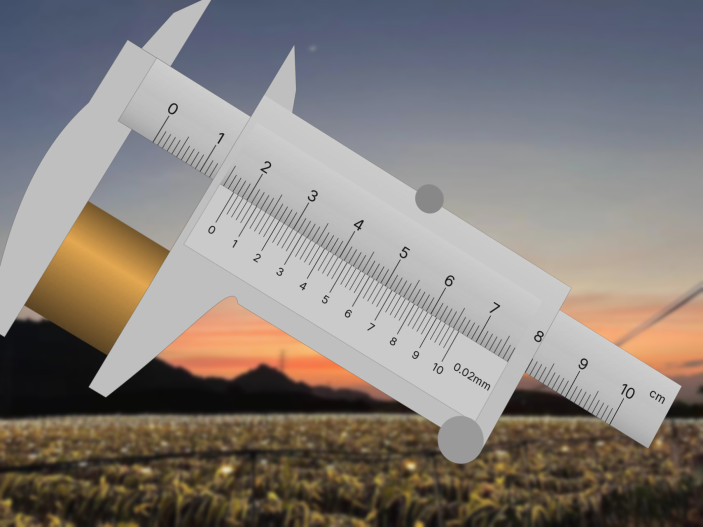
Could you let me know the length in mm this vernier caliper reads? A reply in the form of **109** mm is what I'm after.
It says **17.2** mm
